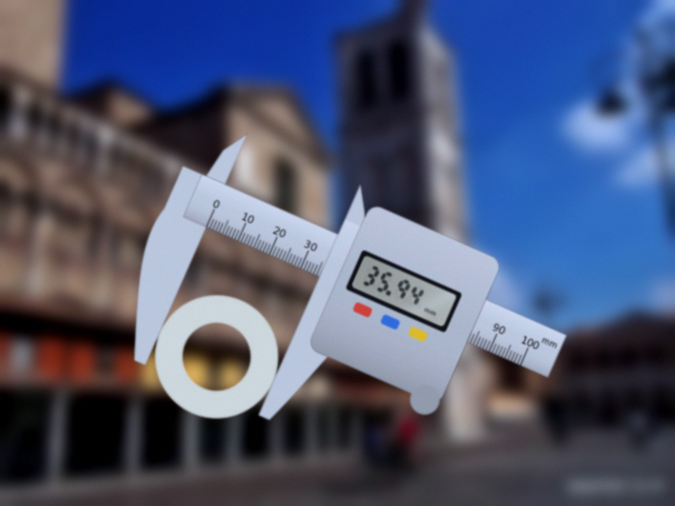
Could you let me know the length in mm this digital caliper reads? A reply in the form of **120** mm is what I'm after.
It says **35.94** mm
